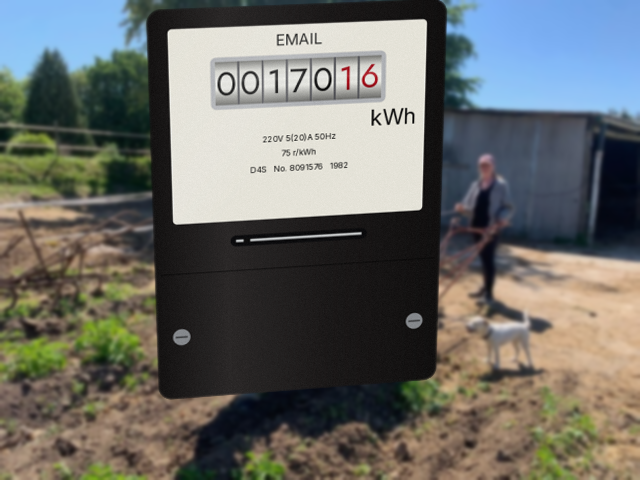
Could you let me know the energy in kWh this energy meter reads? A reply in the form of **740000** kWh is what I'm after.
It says **170.16** kWh
